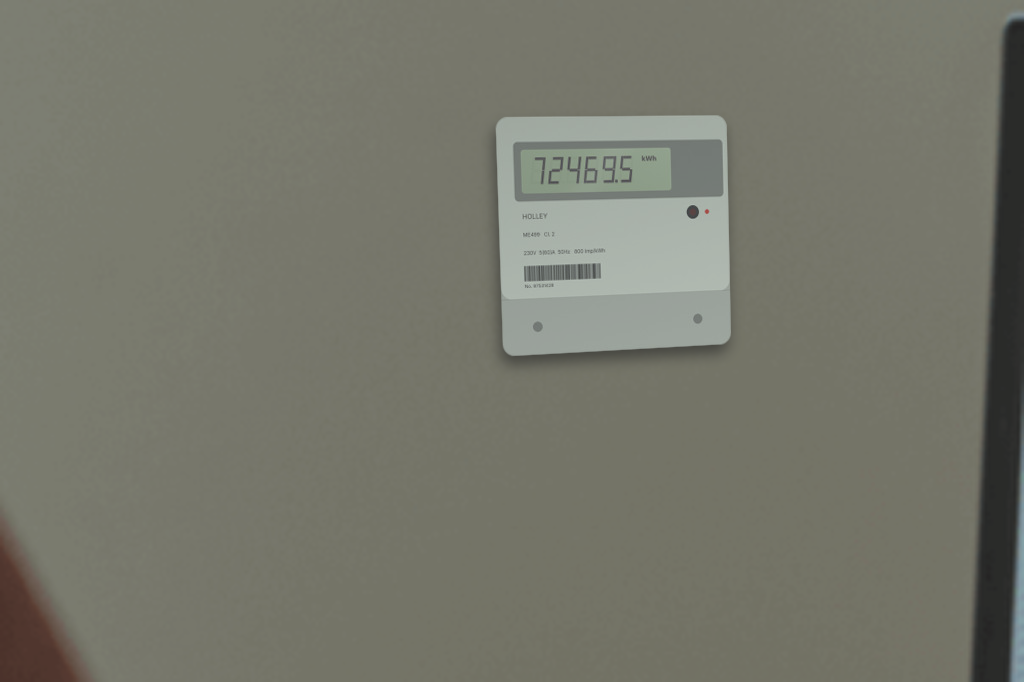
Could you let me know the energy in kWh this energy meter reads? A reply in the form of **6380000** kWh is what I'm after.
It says **72469.5** kWh
